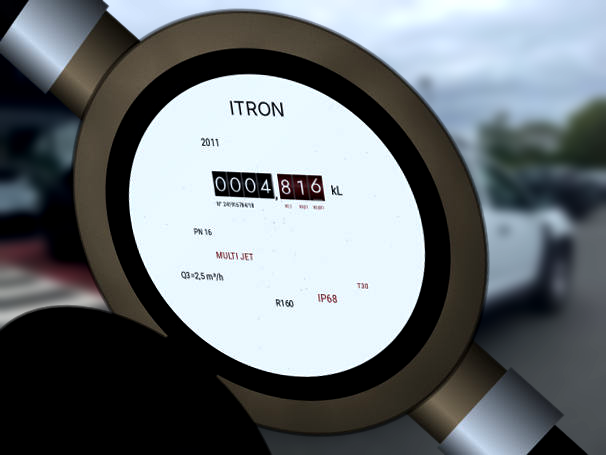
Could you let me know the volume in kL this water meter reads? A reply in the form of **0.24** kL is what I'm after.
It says **4.816** kL
